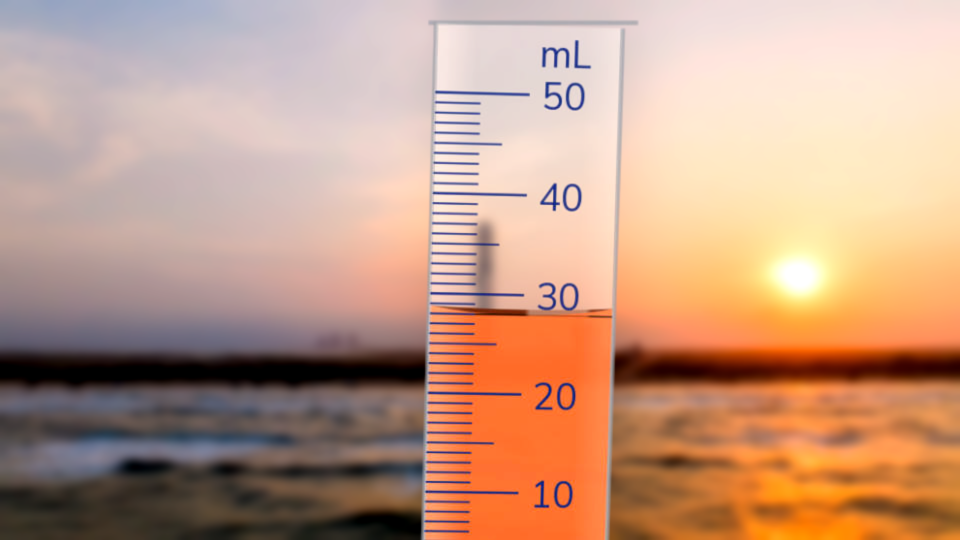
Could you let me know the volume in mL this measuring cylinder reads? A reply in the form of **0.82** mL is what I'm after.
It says **28** mL
